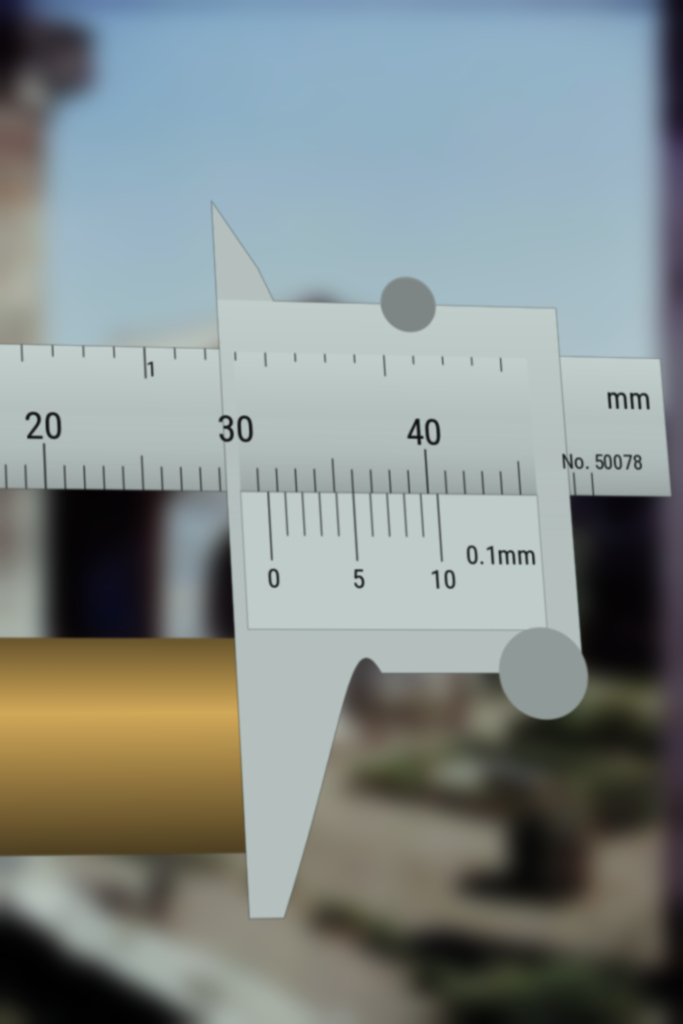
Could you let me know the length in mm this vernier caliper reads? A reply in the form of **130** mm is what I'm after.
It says **31.5** mm
